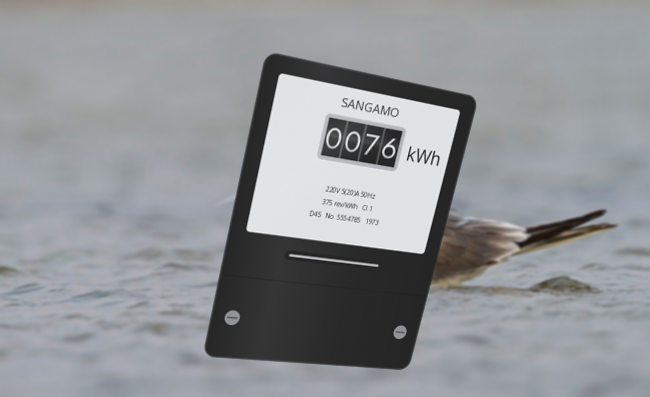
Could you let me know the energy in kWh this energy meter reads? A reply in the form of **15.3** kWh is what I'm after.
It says **76** kWh
